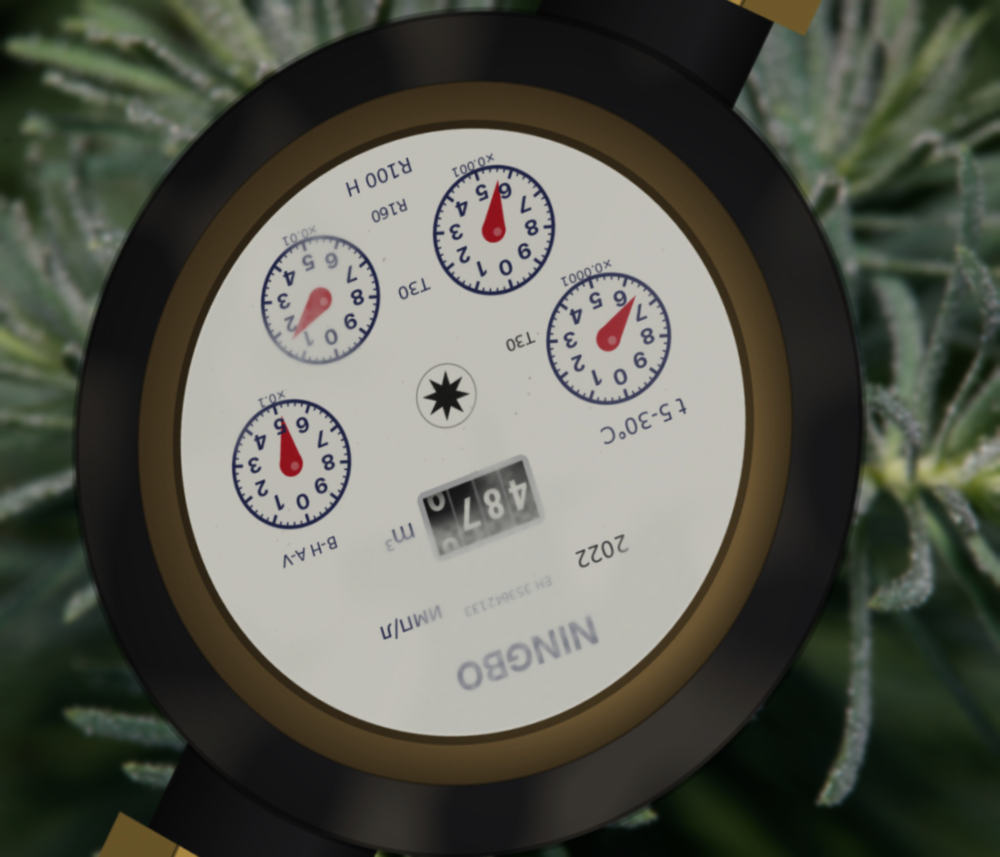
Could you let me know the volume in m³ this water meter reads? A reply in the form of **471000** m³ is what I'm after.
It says **4878.5156** m³
